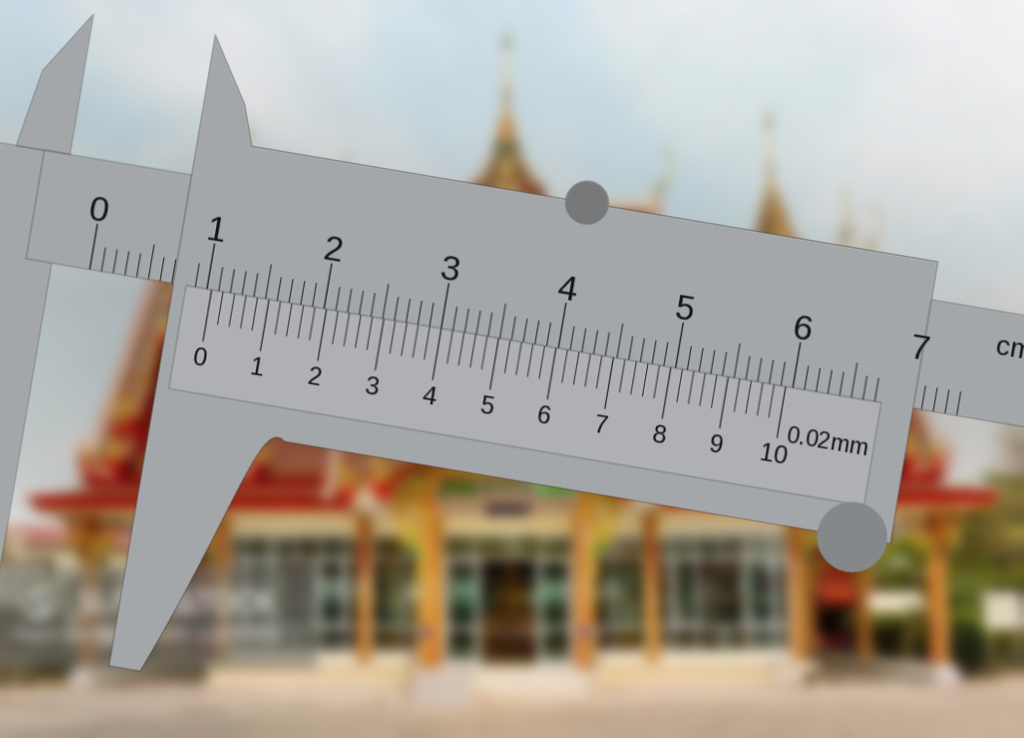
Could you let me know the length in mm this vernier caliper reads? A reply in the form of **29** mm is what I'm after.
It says **10.4** mm
